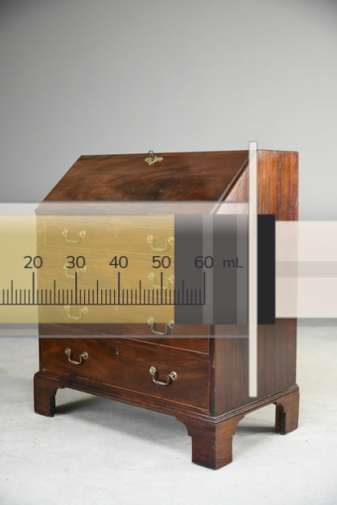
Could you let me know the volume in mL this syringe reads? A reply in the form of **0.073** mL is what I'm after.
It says **53** mL
